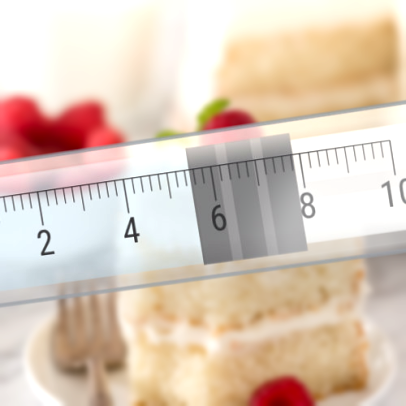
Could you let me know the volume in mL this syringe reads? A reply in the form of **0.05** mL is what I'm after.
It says **5.5** mL
